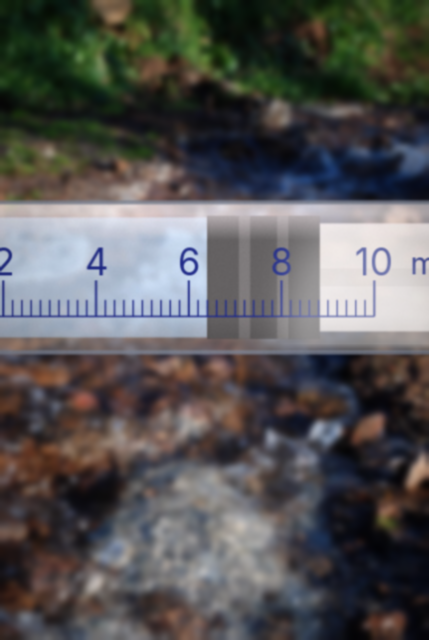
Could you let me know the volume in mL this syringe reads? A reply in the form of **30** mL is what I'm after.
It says **6.4** mL
